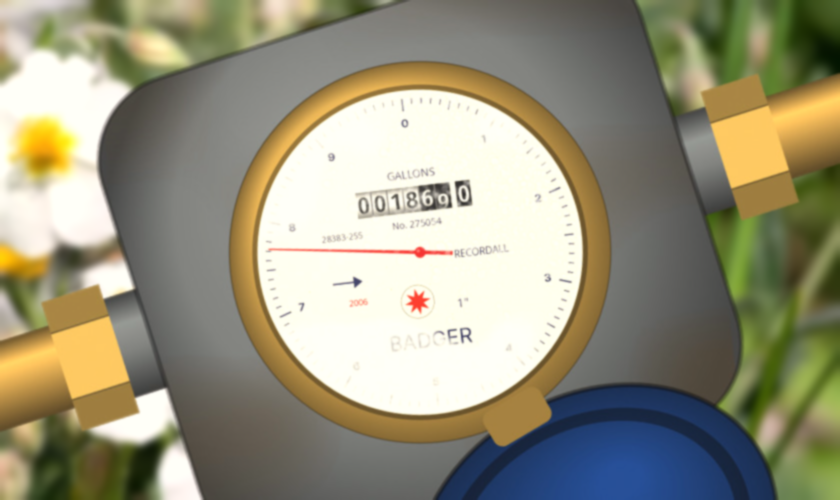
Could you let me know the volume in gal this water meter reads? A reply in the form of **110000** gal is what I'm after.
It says **18687.7** gal
